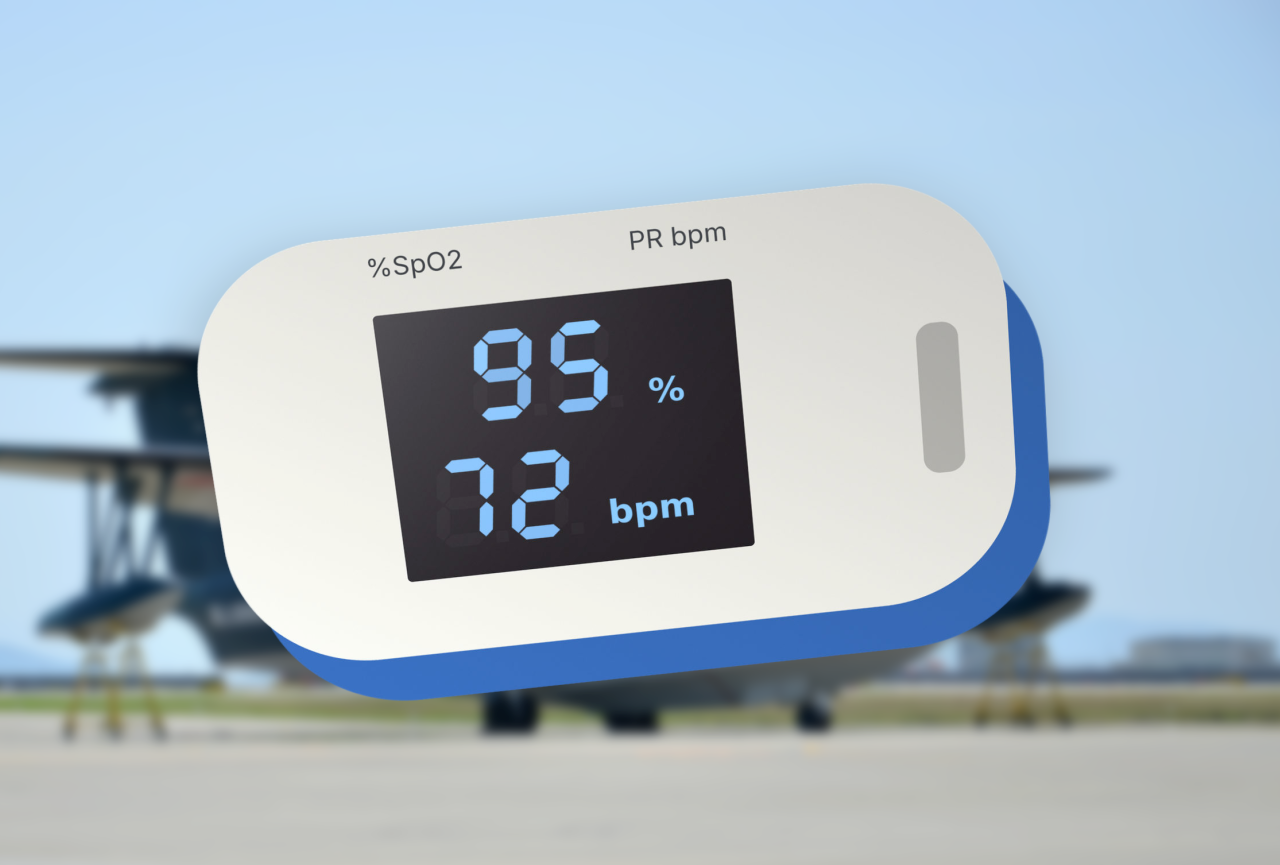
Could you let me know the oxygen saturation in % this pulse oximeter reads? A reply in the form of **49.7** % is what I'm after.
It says **95** %
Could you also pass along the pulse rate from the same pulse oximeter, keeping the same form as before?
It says **72** bpm
